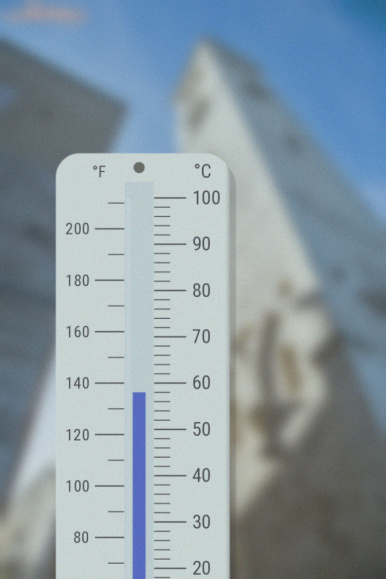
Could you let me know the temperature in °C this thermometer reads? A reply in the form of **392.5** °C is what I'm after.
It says **58** °C
